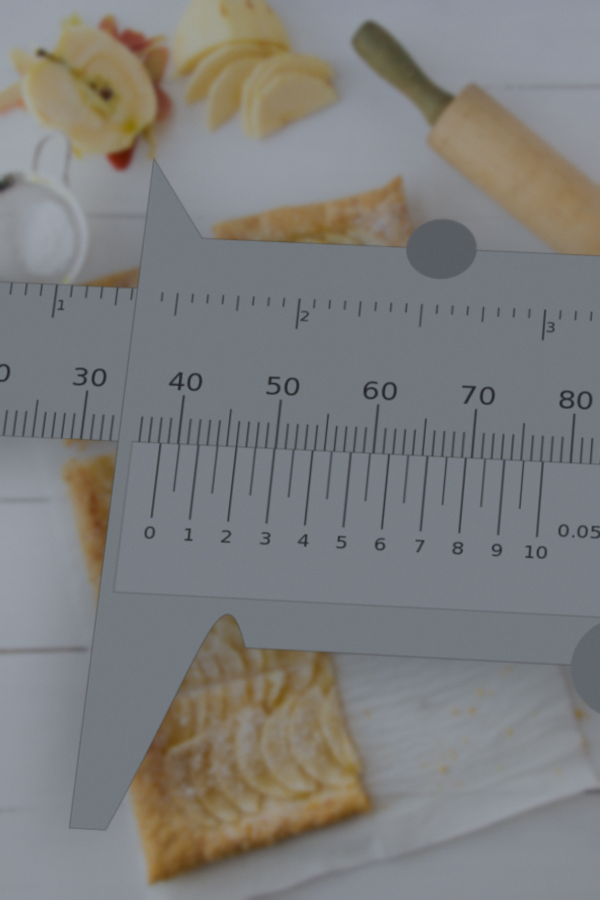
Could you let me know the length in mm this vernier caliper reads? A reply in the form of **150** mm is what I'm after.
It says **38.2** mm
